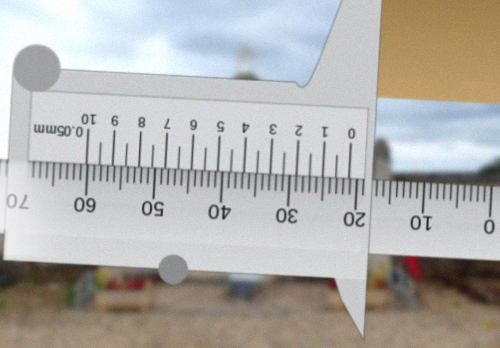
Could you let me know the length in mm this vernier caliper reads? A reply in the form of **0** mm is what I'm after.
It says **21.2** mm
